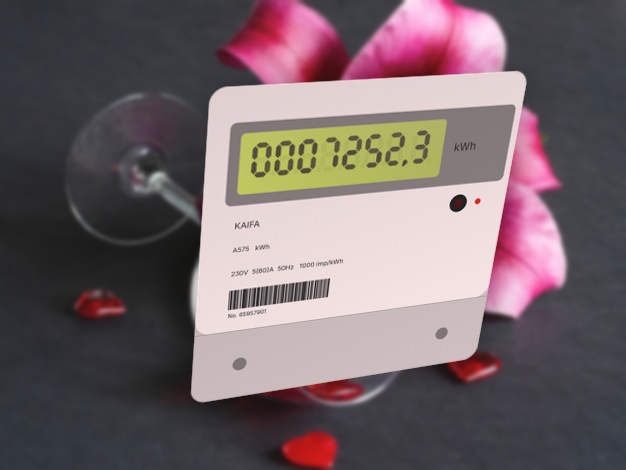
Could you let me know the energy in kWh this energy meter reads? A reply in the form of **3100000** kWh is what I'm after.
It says **7252.3** kWh
